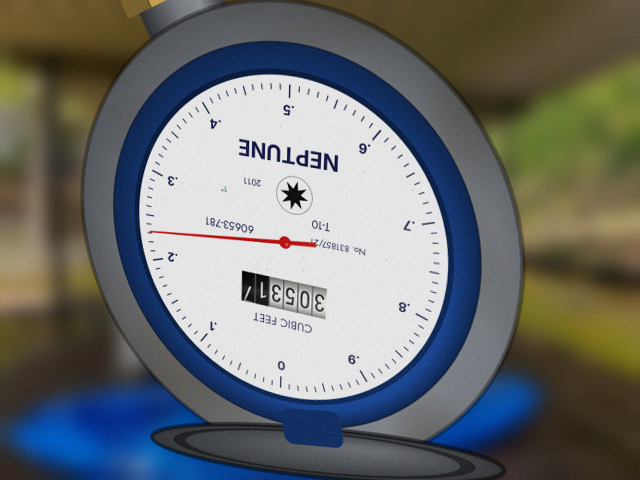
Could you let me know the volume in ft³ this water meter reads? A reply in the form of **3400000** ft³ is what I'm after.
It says **305317.23** ft³
